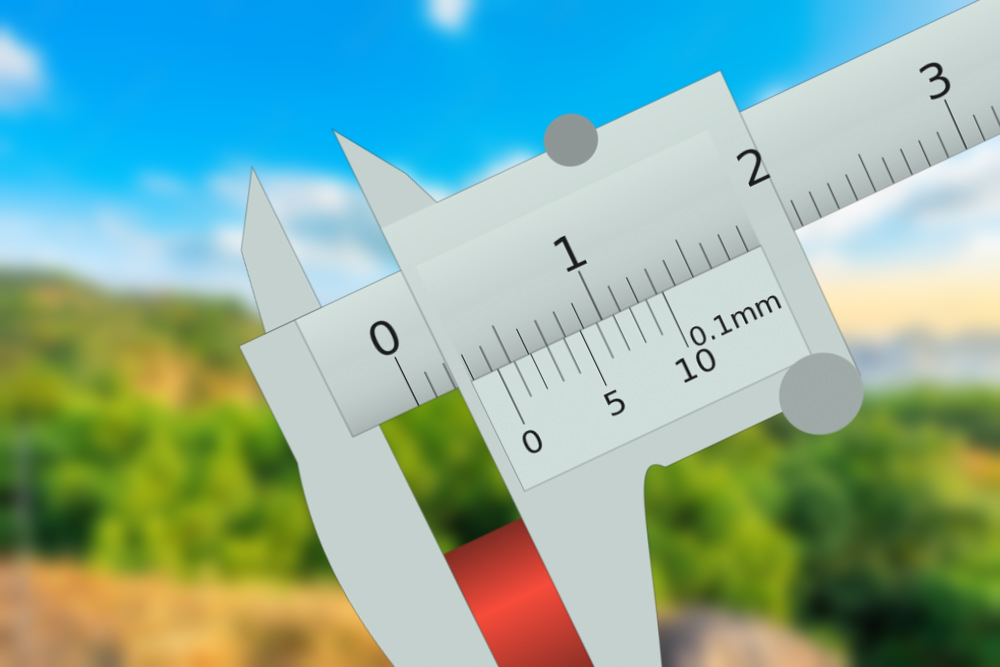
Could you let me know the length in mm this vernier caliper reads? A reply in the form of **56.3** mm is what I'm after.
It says **4.3** mm
